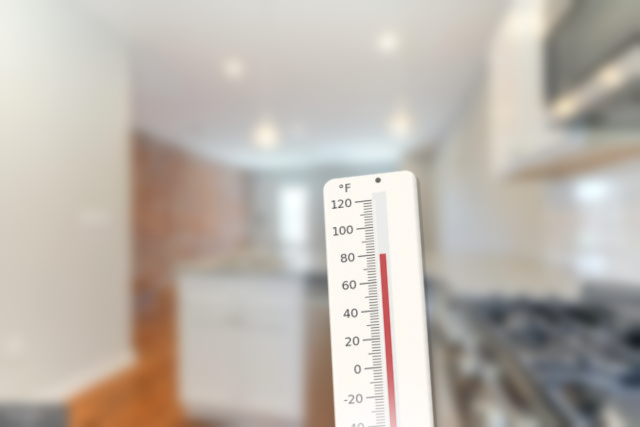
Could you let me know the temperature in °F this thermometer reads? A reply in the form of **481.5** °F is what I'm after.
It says **80** °F
